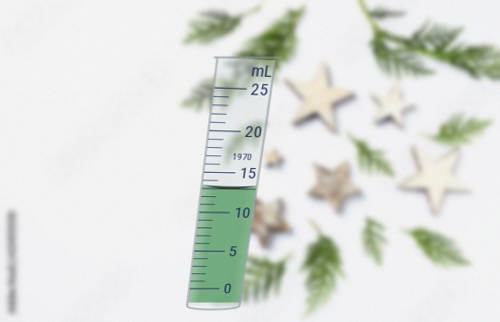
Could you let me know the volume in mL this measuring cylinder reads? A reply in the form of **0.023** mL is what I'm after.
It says **13** mL
